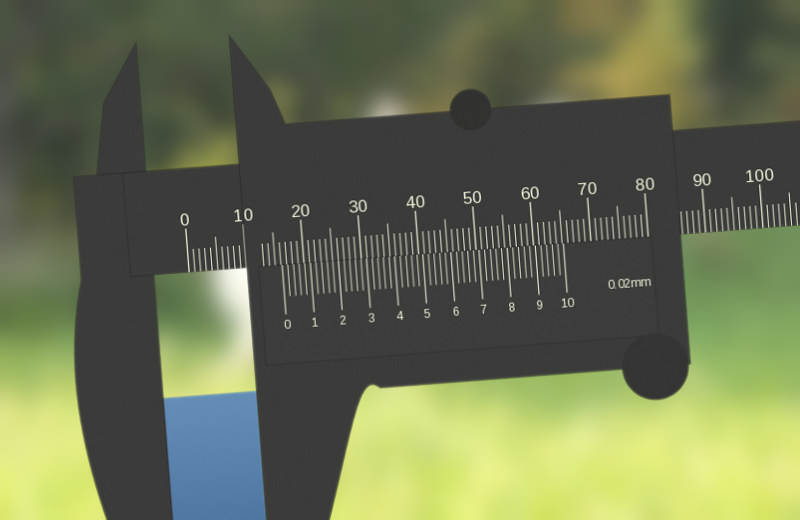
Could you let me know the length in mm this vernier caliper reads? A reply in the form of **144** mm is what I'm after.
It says **16.2** mm
